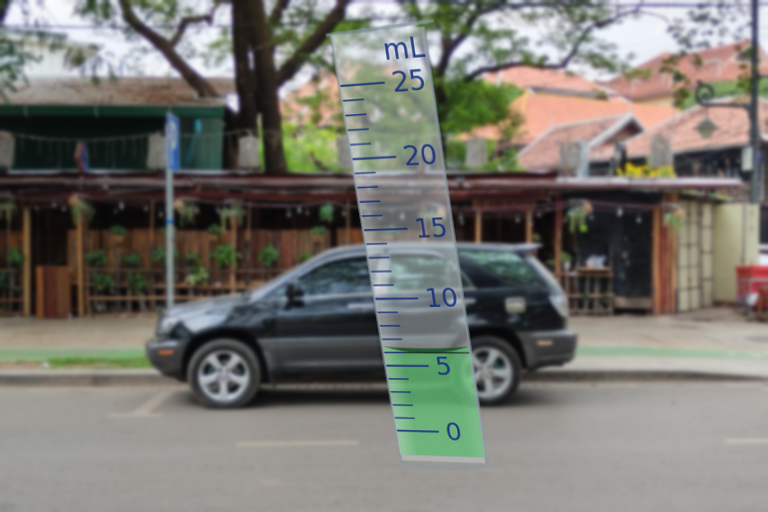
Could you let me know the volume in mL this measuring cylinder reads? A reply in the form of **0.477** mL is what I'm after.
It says **6** mL
